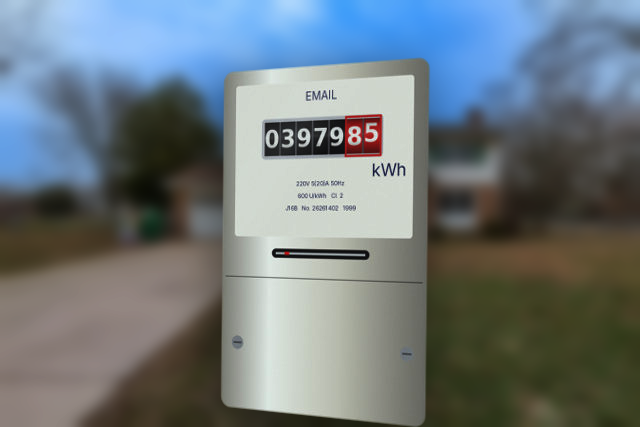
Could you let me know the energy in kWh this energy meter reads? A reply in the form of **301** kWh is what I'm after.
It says **3979.85** kWh
